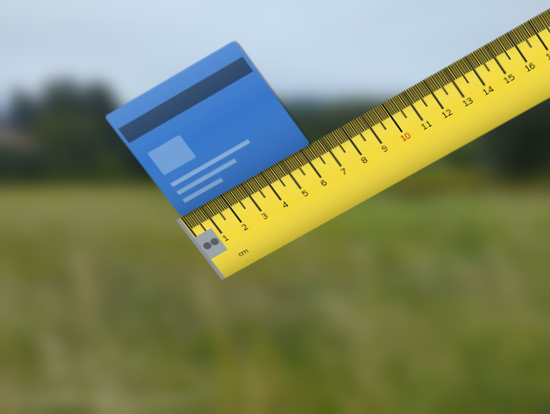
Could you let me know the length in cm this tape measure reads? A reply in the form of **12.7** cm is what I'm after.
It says **6.5** cm
